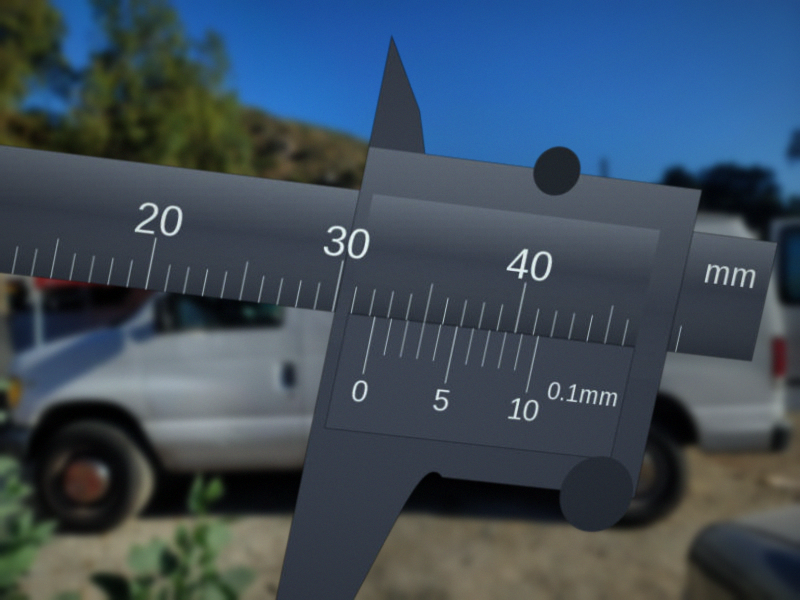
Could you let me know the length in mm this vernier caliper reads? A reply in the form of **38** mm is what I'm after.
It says **32.3** mm
